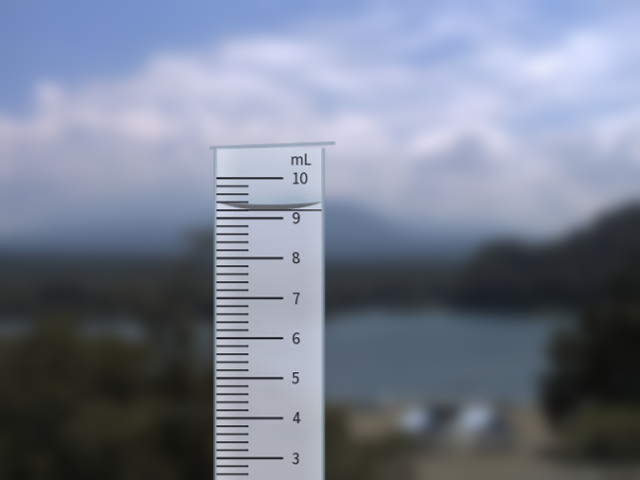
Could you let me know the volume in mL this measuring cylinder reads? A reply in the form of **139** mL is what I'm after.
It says **9.2** mL
